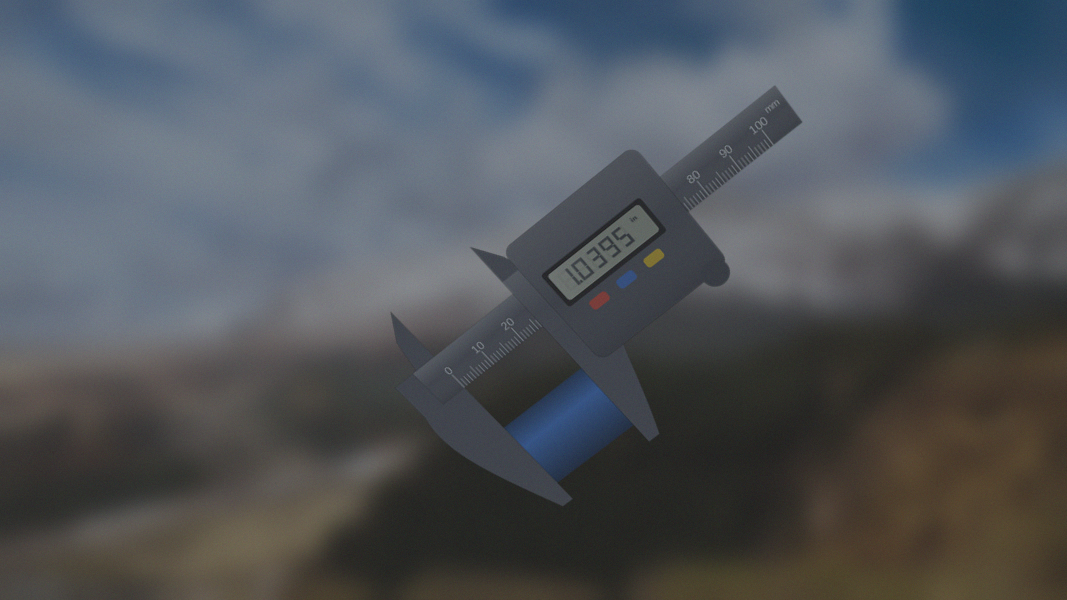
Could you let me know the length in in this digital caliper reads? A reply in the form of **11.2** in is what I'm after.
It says **1.0395** in
